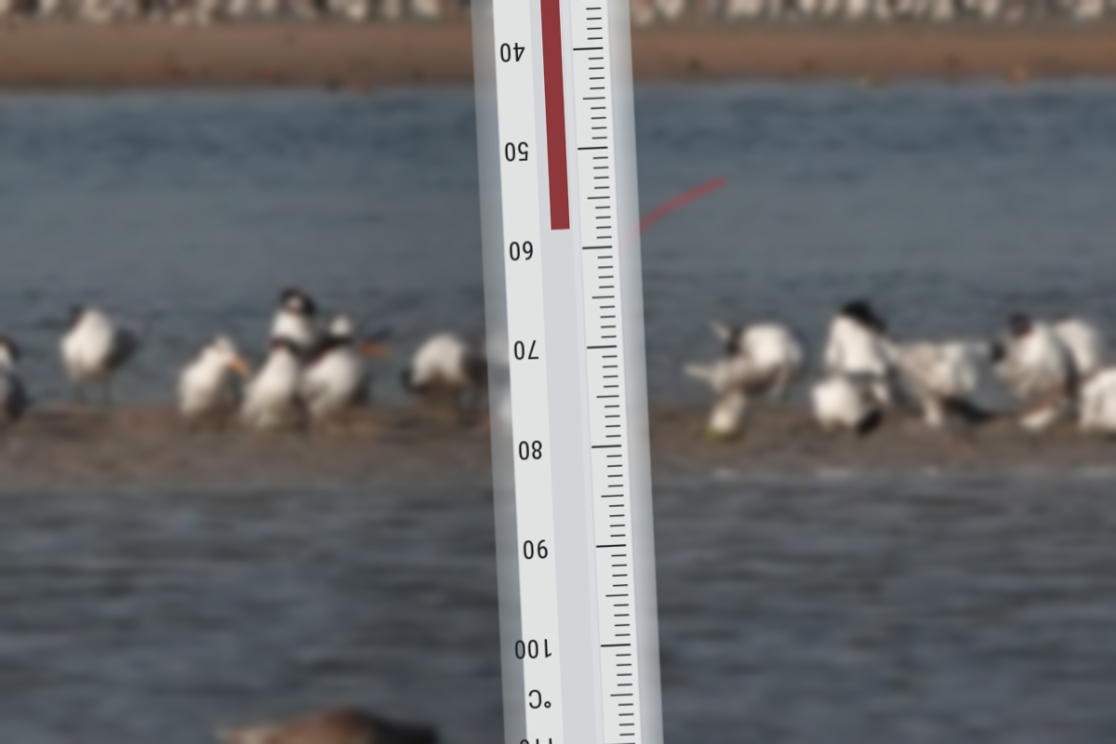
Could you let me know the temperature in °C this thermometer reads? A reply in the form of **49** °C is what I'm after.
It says **58** °C
